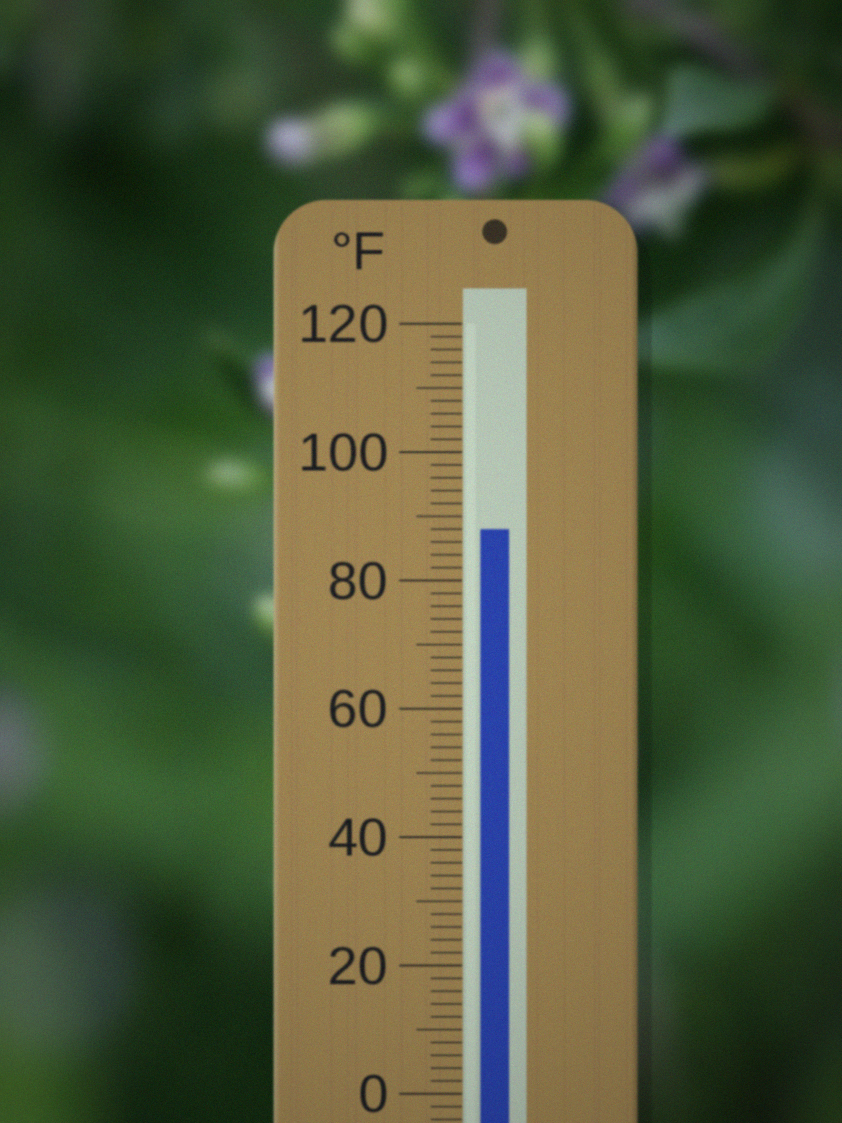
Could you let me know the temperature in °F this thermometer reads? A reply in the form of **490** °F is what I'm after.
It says **88** °F
